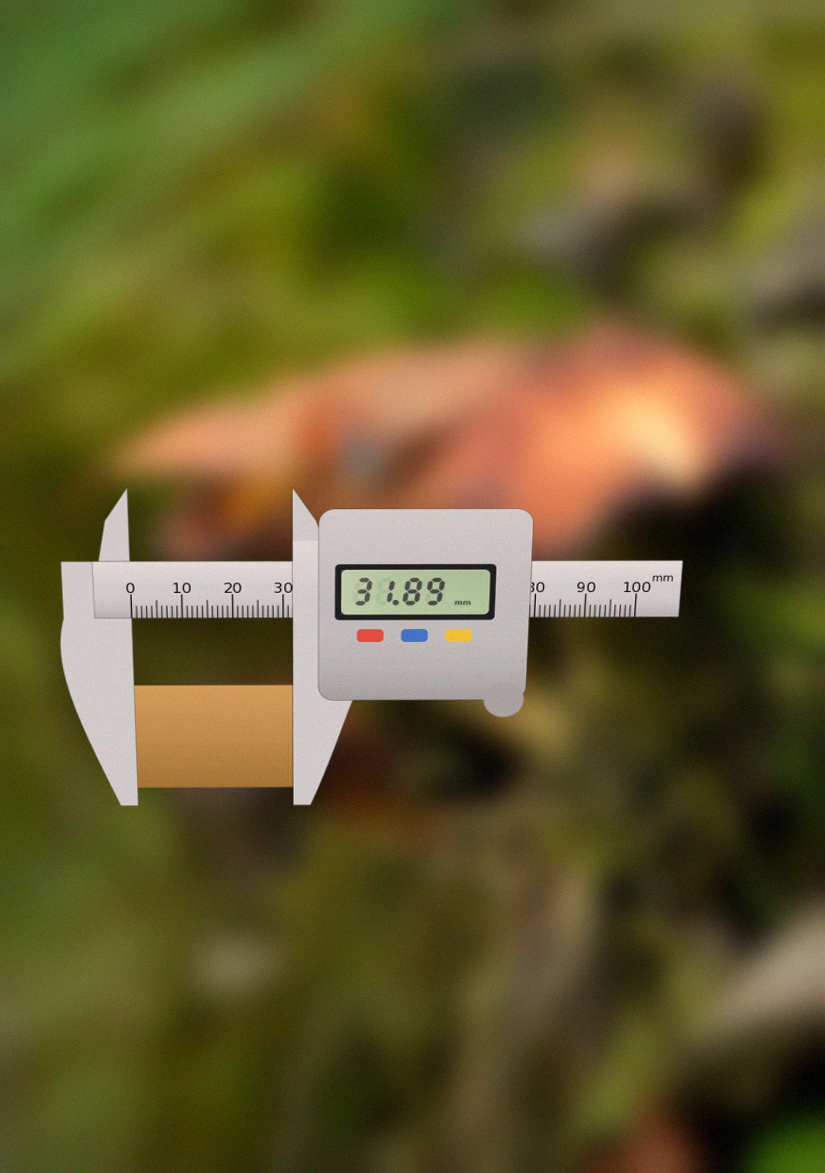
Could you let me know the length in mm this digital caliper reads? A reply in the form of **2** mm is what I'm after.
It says **31.89** mm
